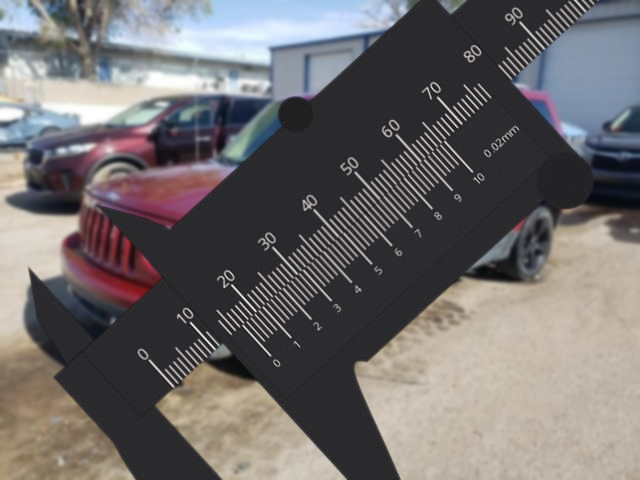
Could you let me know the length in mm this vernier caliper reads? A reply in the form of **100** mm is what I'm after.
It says **16.6** mm
